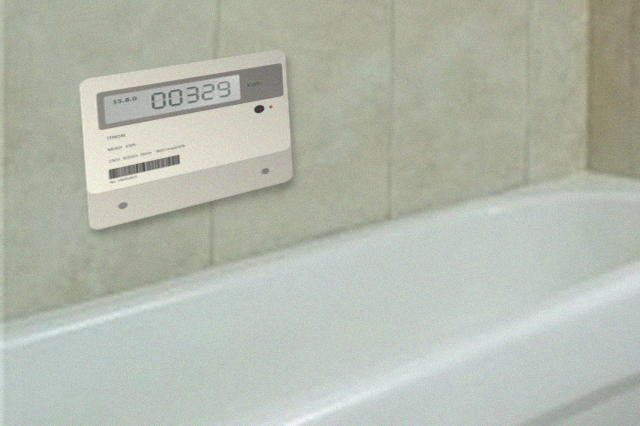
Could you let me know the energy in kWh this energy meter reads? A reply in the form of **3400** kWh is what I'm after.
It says **329** kWh
